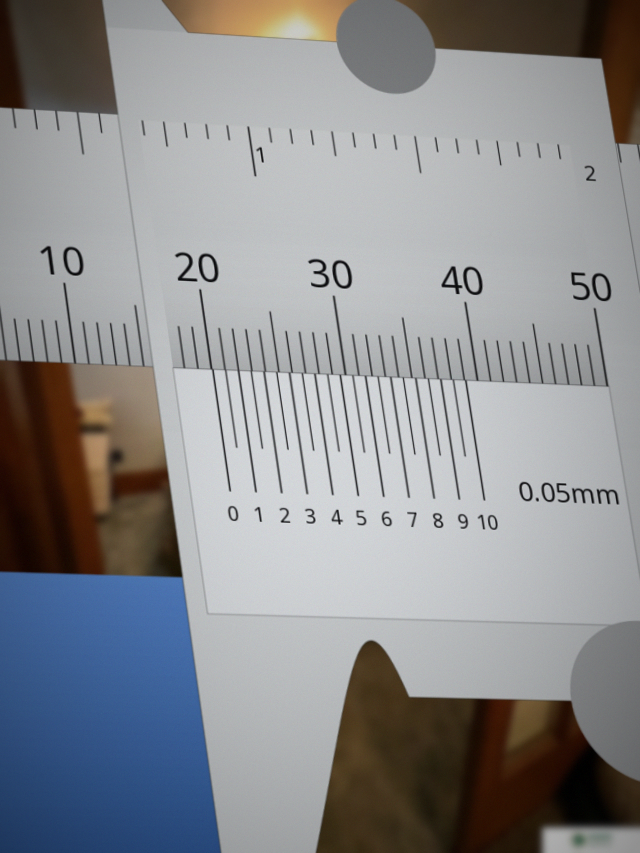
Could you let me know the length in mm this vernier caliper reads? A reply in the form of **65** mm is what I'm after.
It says **20.1** mm
